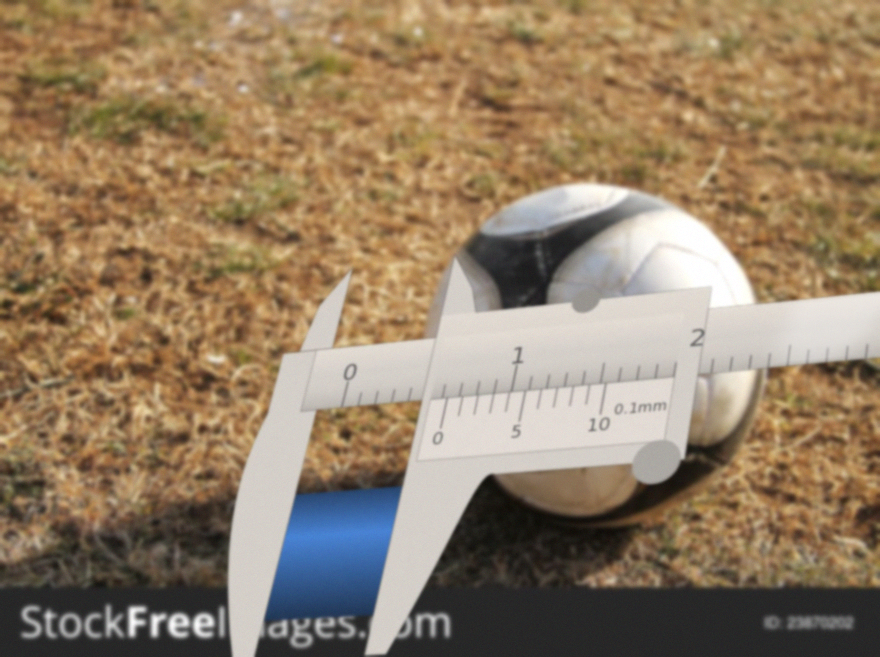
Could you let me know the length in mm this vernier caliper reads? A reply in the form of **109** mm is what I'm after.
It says **6.3** mm
